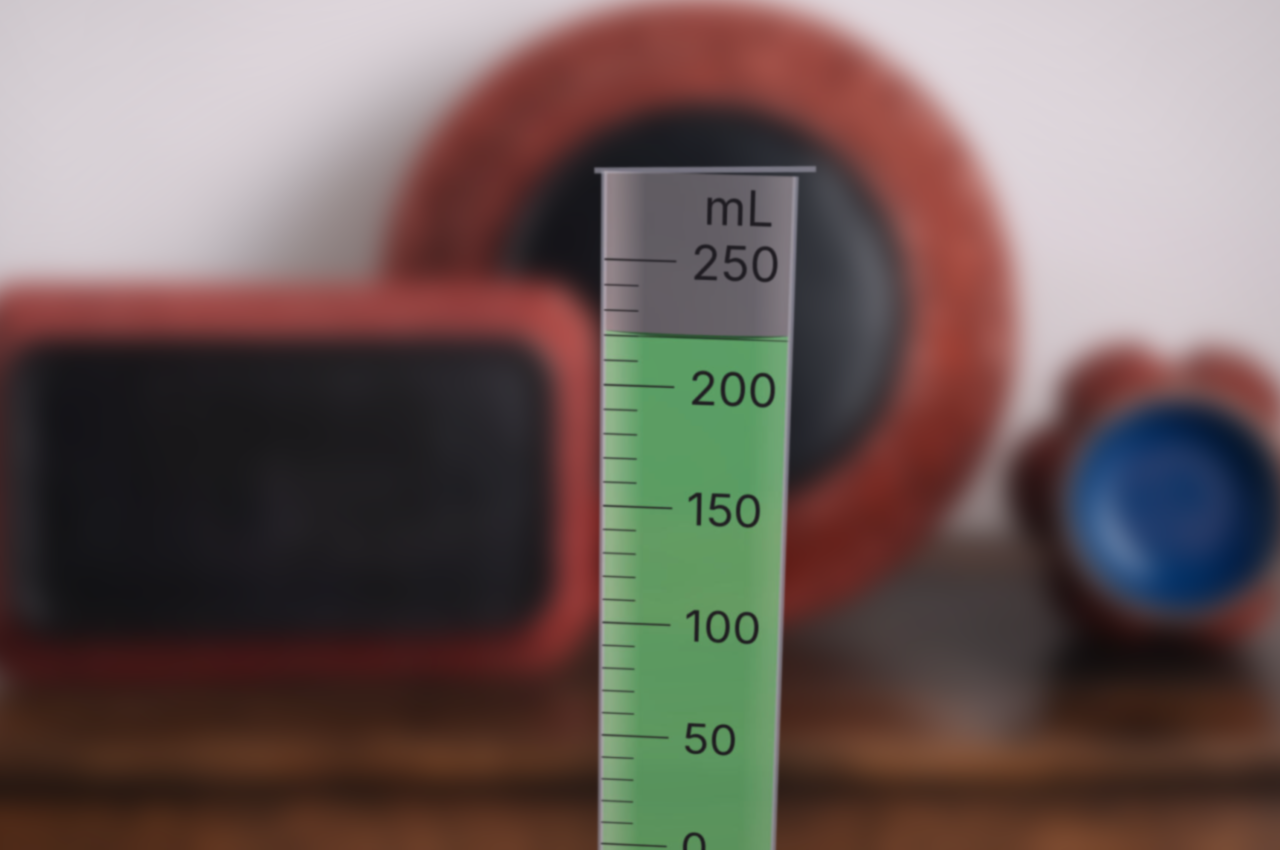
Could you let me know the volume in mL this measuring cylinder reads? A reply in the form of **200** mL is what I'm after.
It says **220** mL
